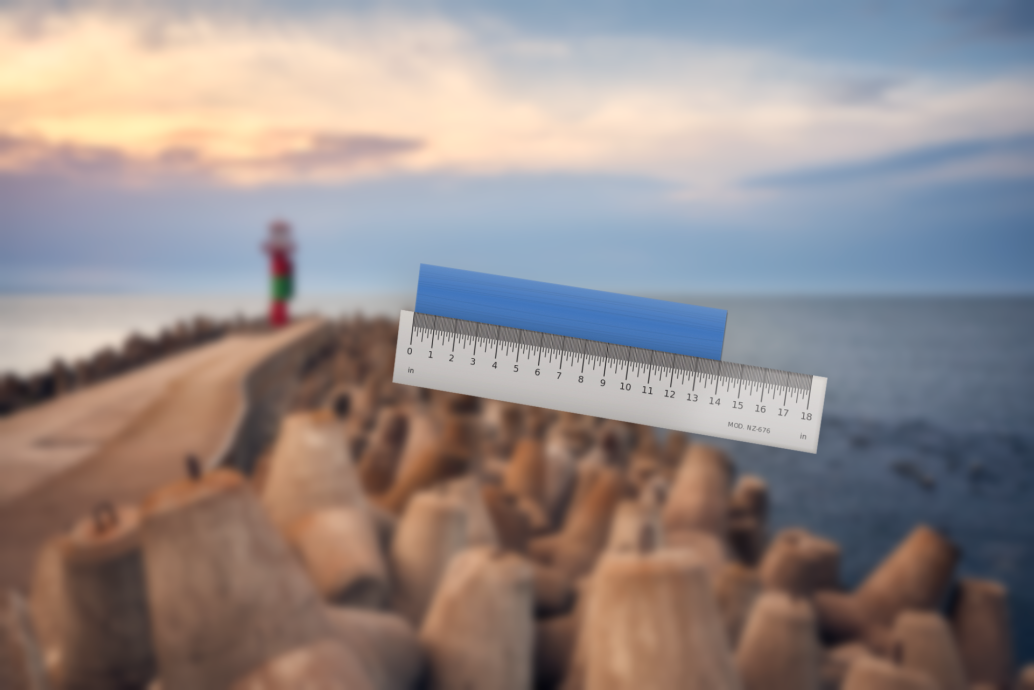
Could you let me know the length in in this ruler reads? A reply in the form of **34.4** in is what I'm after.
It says **14** in
